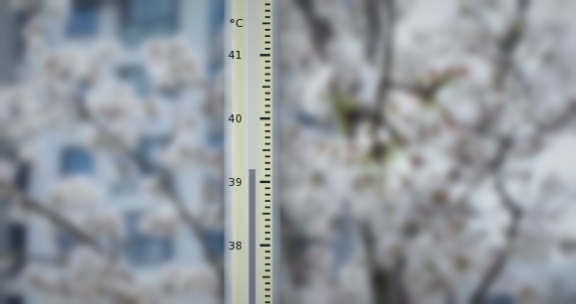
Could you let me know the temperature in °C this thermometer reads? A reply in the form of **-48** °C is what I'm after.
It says **39.2** °C
